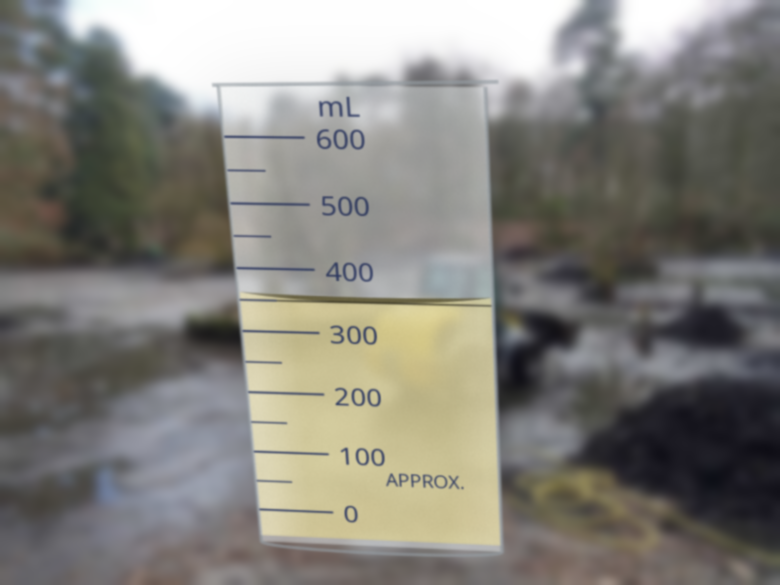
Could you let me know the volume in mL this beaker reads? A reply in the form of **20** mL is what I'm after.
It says **350** mL
